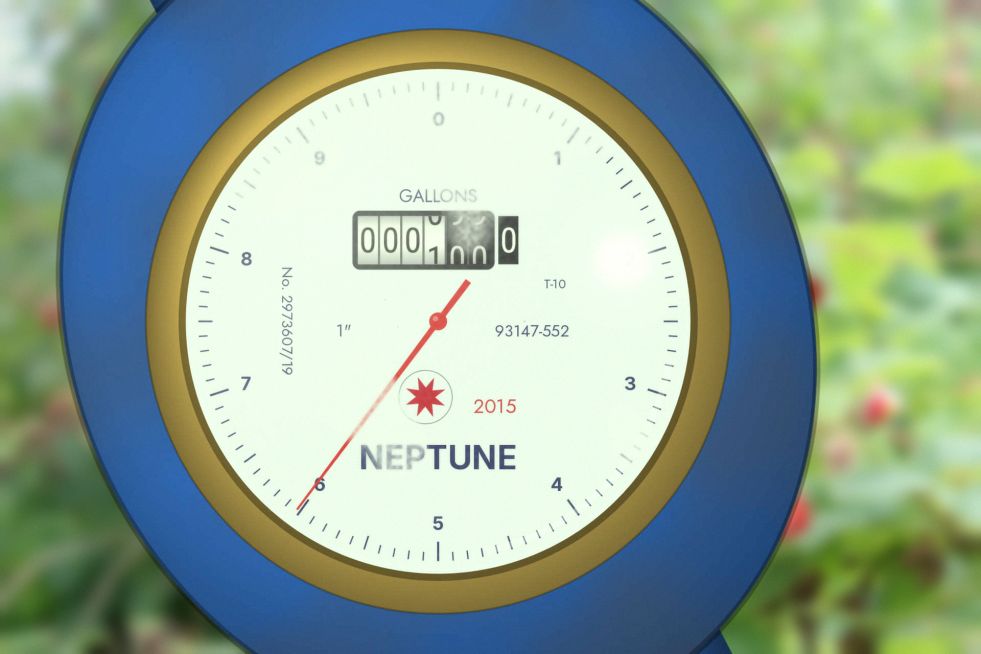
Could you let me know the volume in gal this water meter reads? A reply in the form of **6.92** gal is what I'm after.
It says **996.0** gal
